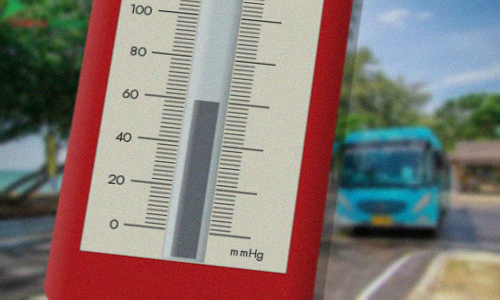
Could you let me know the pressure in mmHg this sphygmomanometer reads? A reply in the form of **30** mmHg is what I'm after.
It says **60** mmHg
